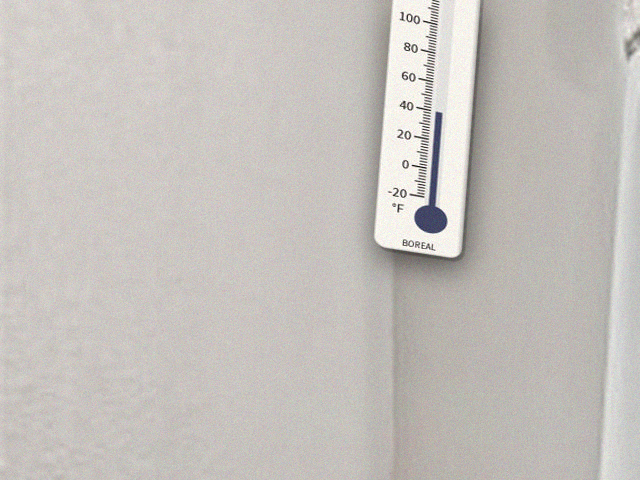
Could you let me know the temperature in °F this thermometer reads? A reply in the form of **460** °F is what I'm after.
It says **40** °F
